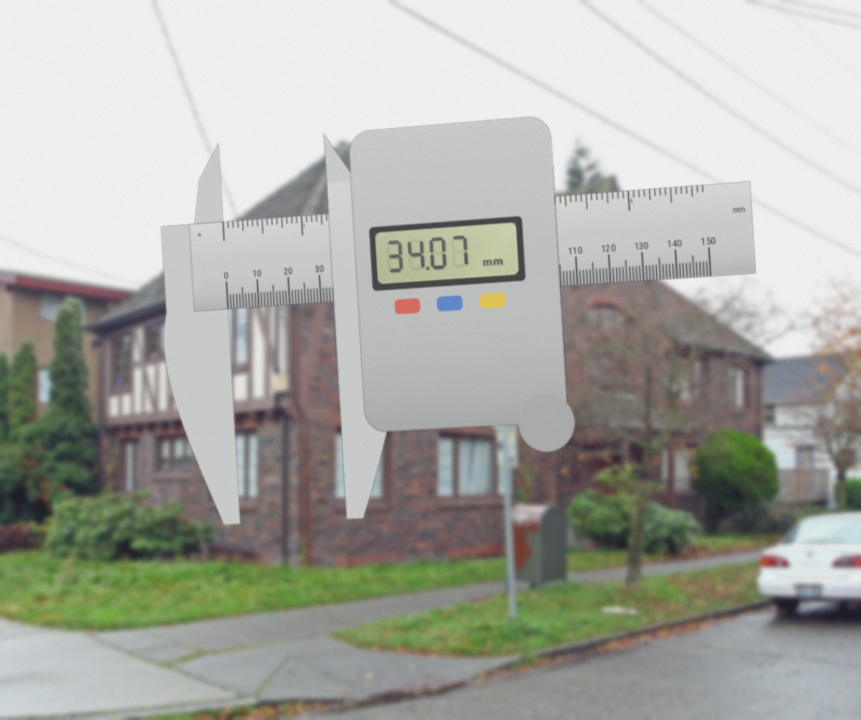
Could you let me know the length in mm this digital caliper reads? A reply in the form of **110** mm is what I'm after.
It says **34.07** mm
